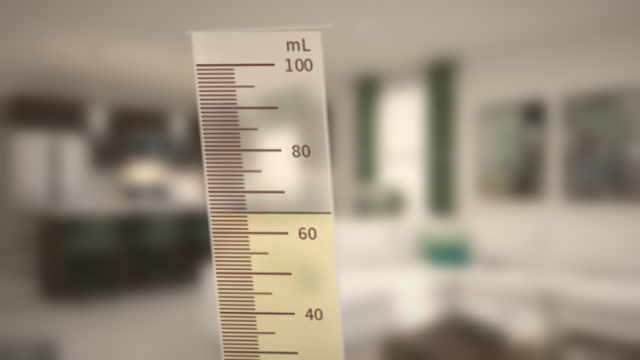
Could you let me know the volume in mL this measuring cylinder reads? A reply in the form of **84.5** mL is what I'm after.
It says **65** mL
